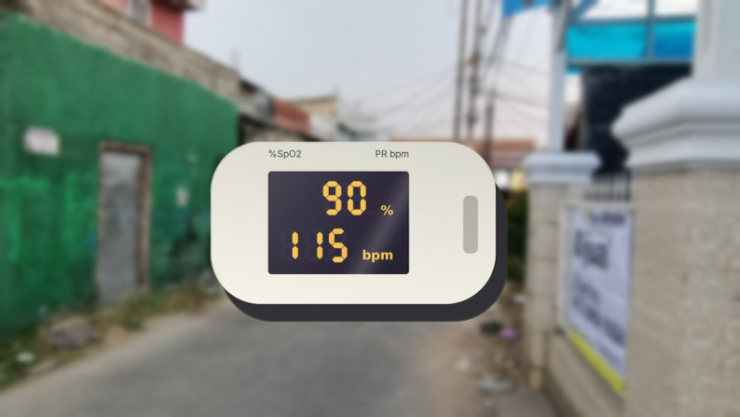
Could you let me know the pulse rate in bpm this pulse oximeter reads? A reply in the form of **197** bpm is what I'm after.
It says **115** bpm
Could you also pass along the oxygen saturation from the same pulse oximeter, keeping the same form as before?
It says **90** %
